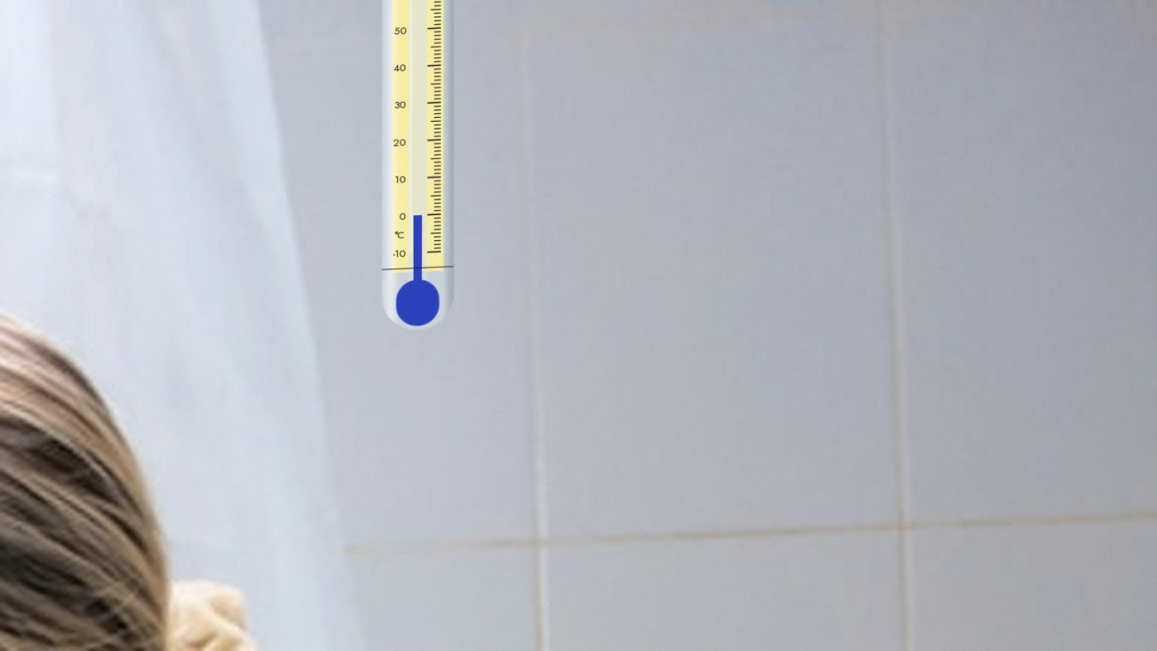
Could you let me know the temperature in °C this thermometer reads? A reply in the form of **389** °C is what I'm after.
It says **0** °C
